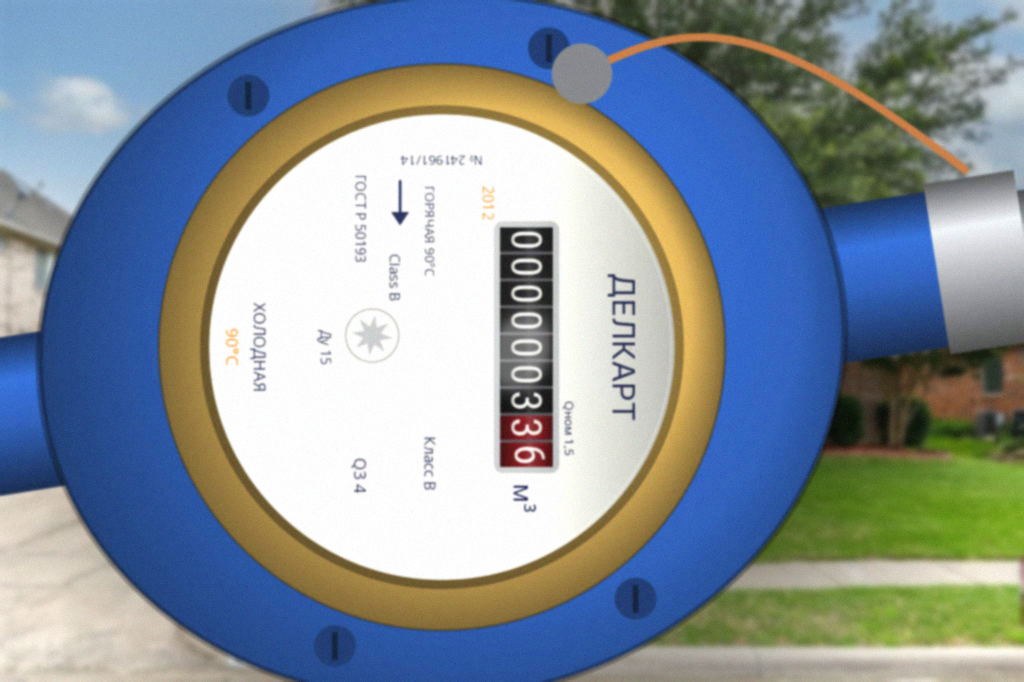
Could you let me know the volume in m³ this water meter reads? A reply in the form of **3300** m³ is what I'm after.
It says **3.36** m³
